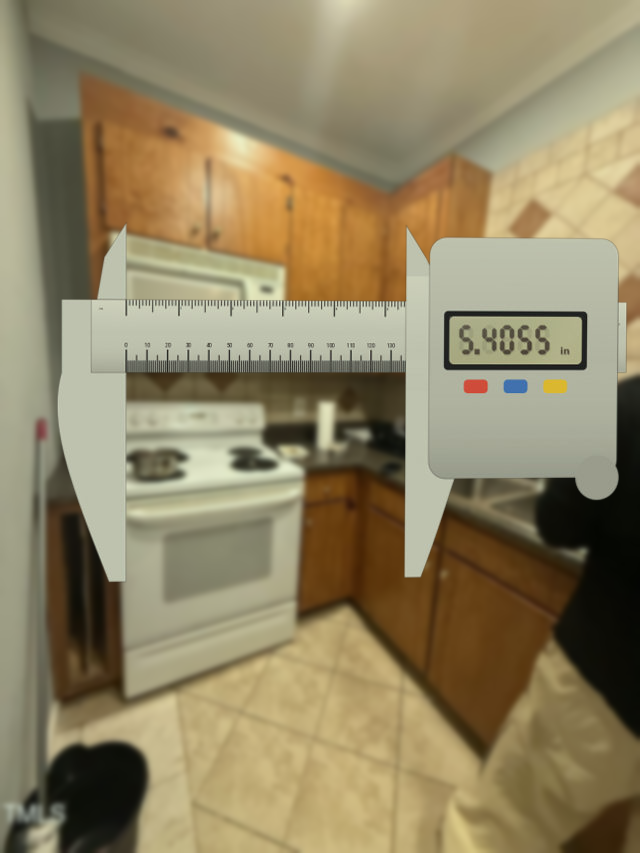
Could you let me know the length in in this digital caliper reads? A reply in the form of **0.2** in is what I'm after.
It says **5.4055** in
